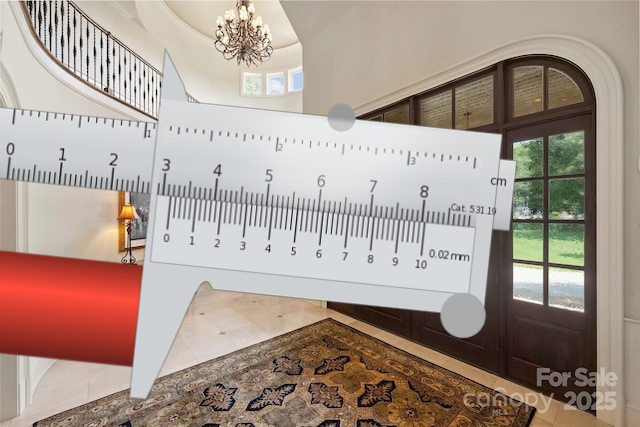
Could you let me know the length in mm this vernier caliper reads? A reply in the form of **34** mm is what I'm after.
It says **31.5** mm
